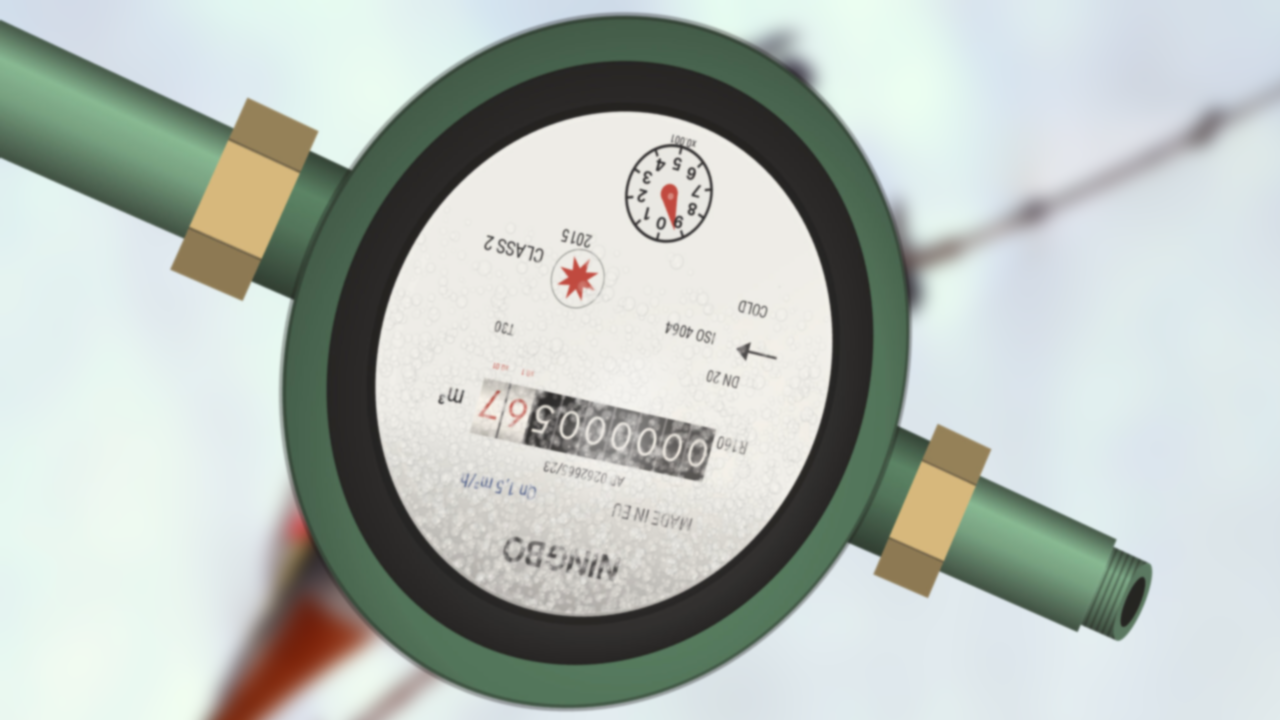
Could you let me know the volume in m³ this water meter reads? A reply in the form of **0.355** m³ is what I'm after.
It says **5.669** m³
